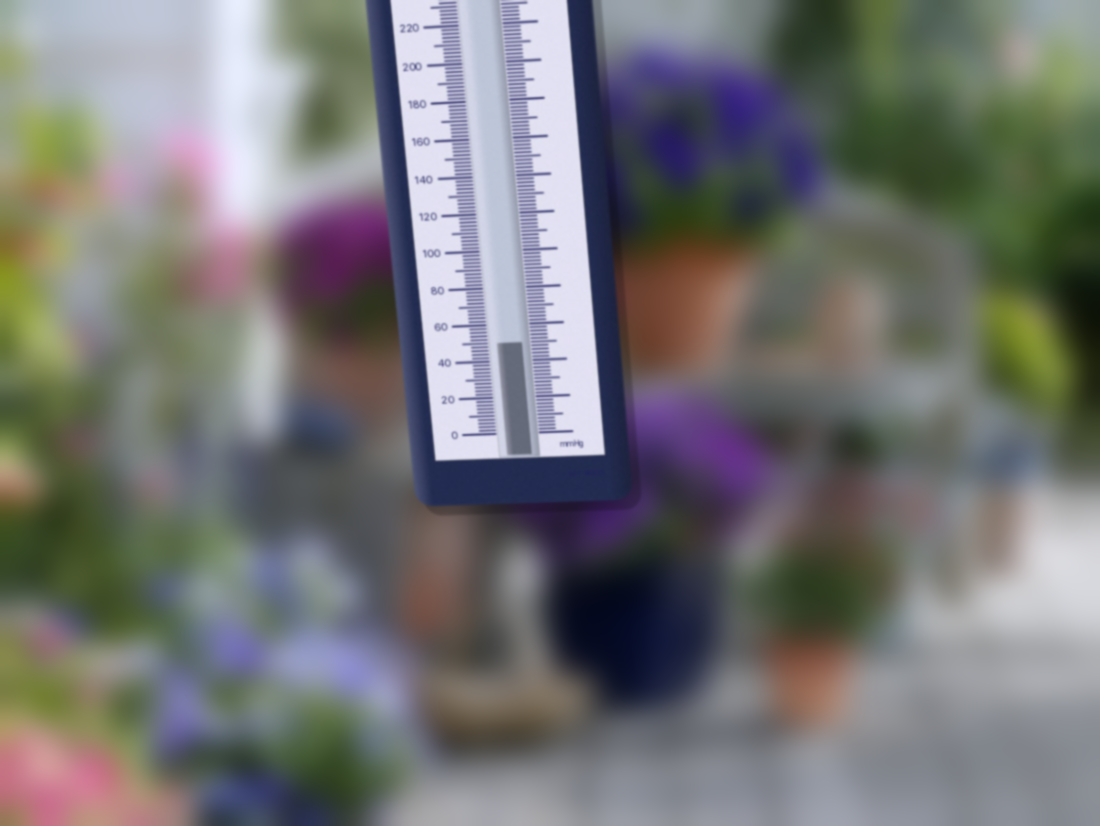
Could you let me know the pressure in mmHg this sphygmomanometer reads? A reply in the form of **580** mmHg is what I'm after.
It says **50** mmHg
